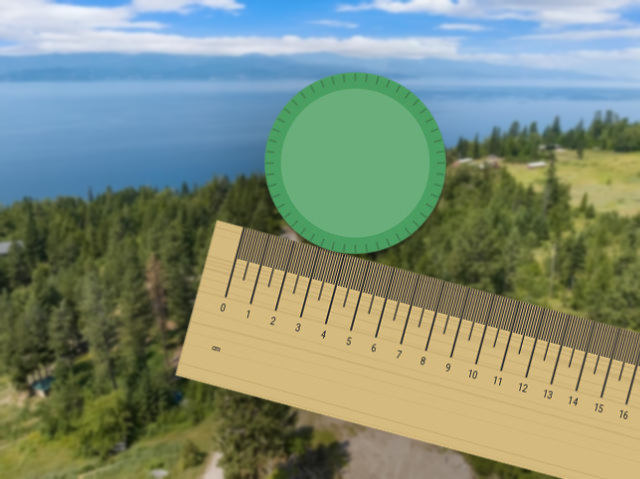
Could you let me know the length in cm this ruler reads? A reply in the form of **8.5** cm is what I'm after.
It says **7** cm
